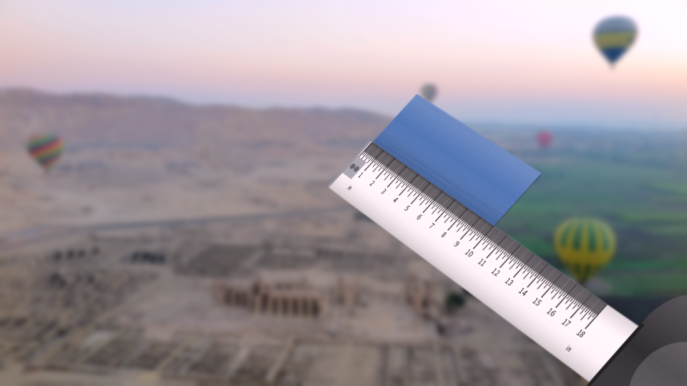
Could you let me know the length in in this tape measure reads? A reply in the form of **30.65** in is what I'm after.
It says **10** in
